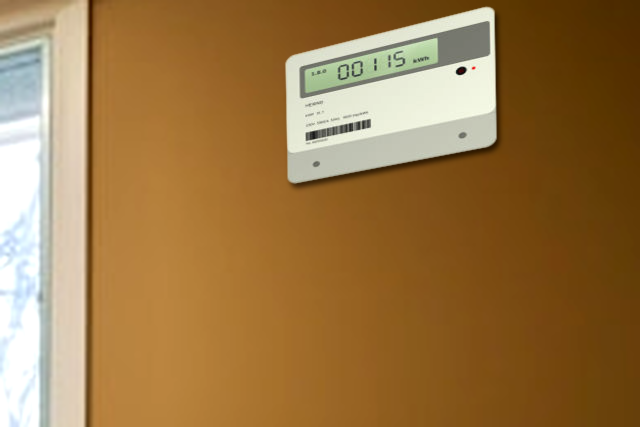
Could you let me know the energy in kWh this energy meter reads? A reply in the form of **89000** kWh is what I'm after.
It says **115** kWh
